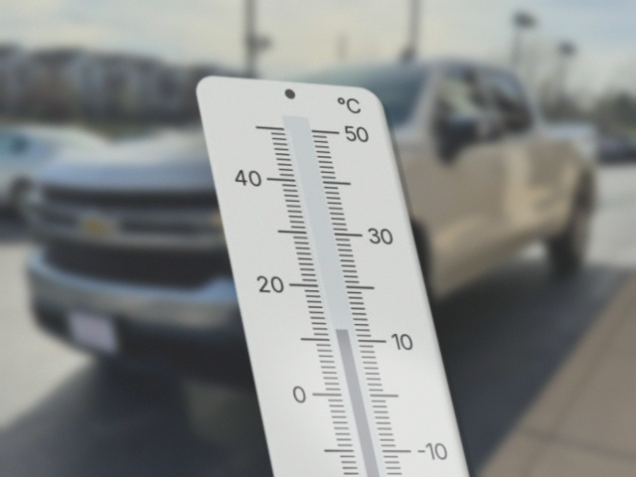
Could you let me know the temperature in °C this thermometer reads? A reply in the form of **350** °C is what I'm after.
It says **12** °C
